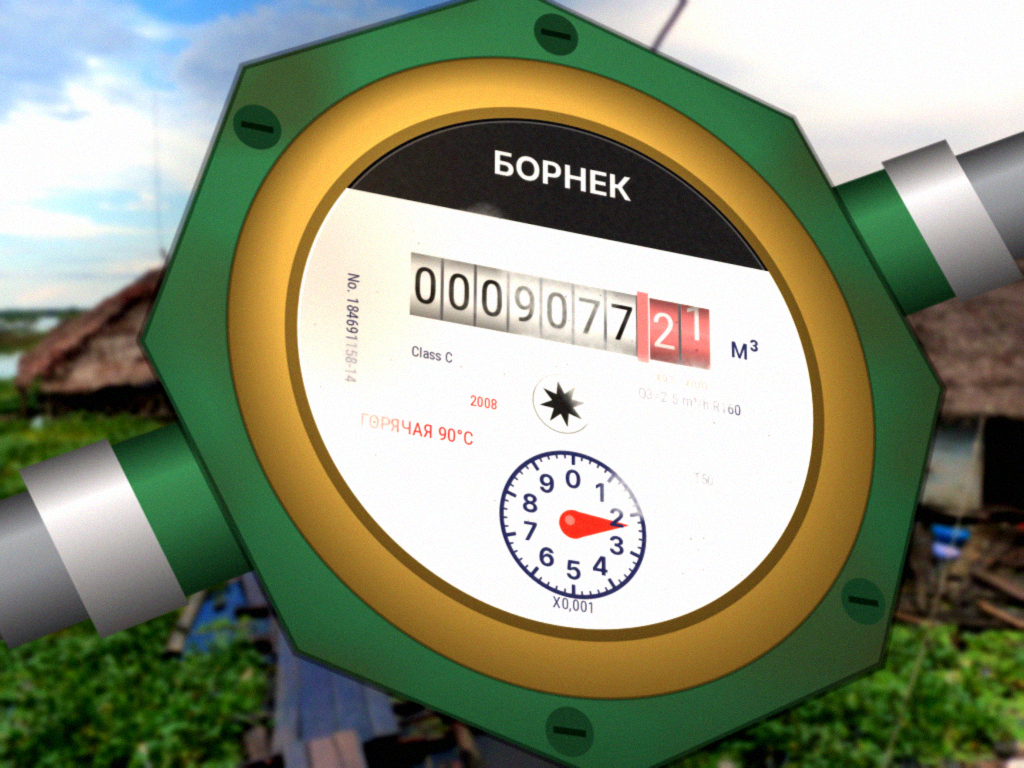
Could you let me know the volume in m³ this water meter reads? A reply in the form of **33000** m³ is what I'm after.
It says **9077.212** m³
